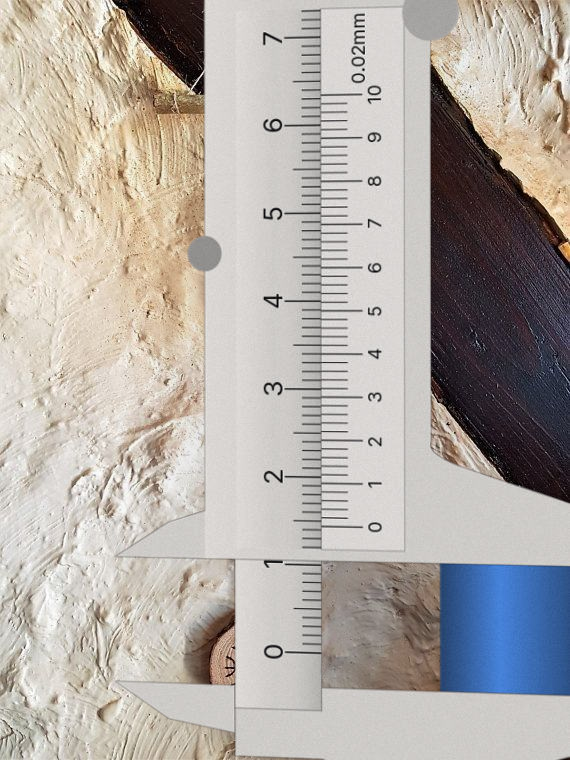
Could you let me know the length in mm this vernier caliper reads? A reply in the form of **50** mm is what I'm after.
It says **14.4** mm
